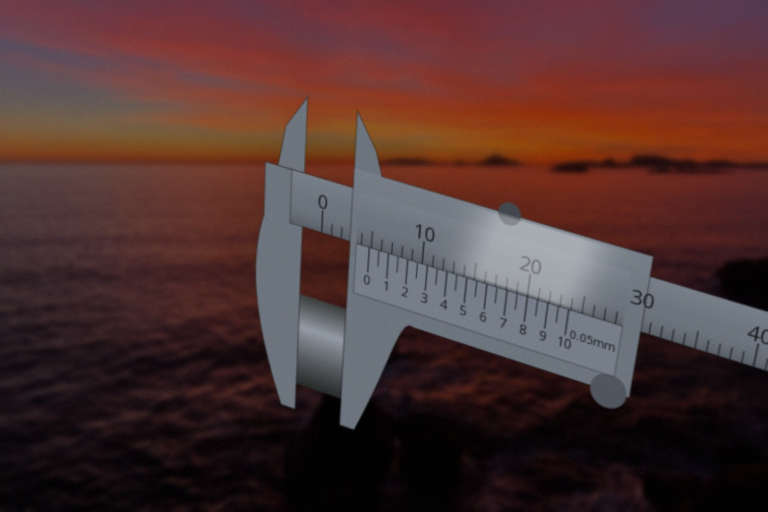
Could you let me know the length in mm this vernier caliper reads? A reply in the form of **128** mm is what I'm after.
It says **4.8** mm
